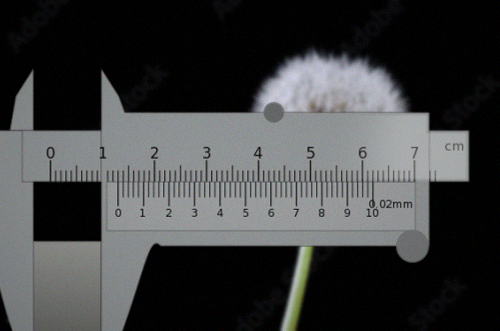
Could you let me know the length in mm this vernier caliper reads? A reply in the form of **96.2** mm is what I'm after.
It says **13.0** mm
